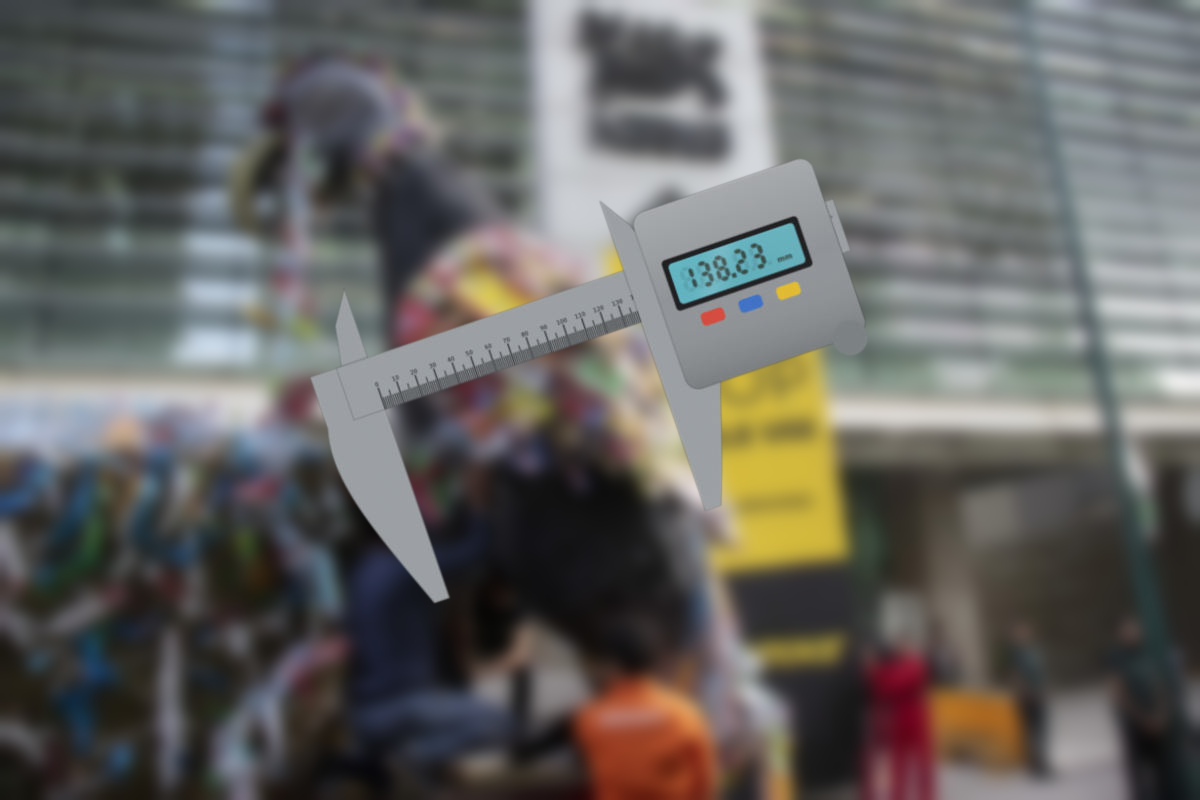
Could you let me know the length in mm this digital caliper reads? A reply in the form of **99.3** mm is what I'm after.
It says **138.23** mm
